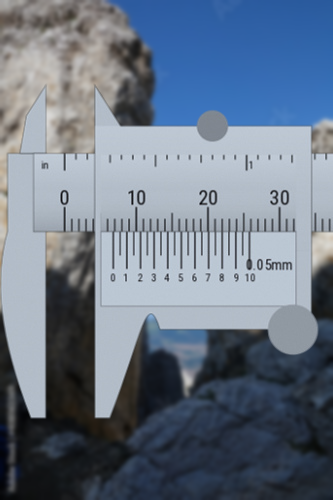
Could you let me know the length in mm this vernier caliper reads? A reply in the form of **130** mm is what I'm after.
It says **6.8** mm
